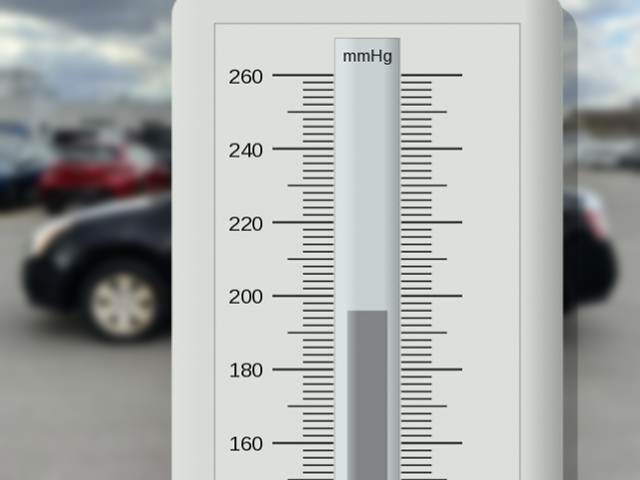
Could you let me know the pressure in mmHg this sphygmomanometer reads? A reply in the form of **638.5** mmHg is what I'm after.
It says **196** mmHg
